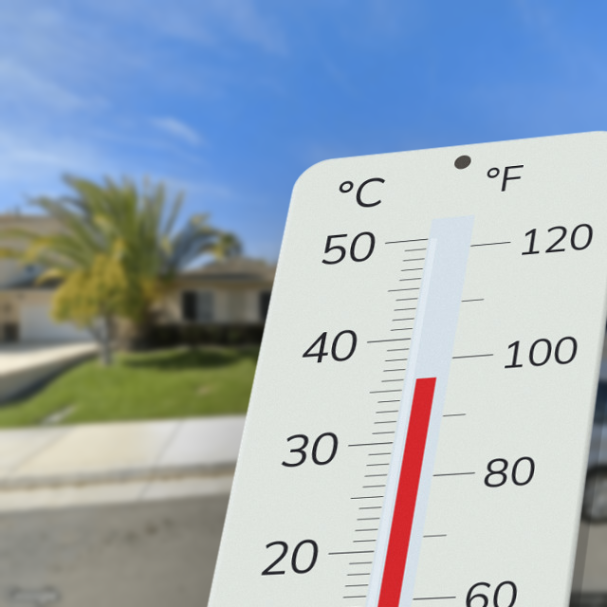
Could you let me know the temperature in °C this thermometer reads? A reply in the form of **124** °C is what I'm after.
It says **36** °C
